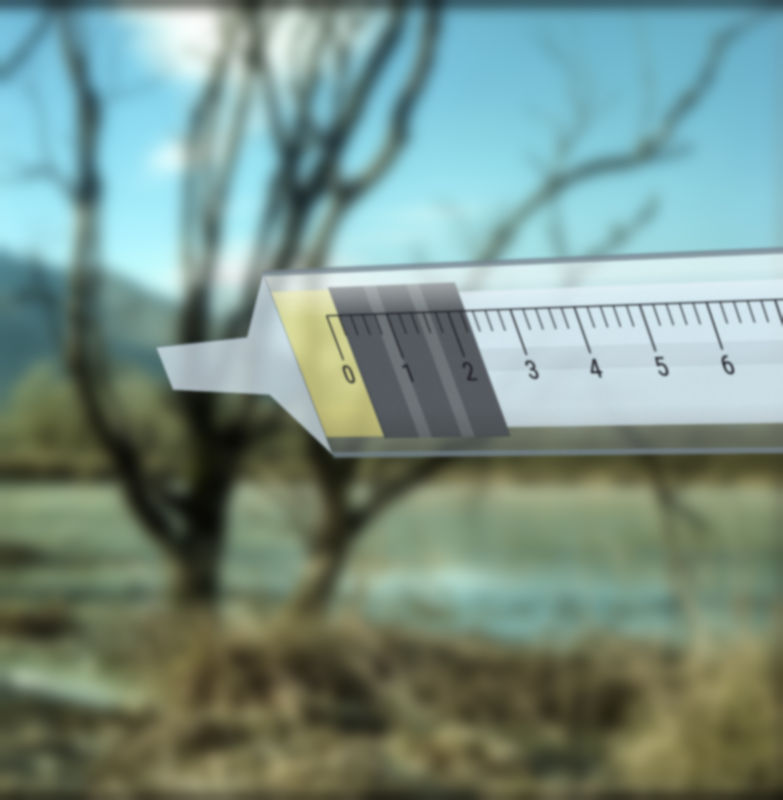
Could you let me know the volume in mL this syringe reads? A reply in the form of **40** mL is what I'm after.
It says **0.2** mL
